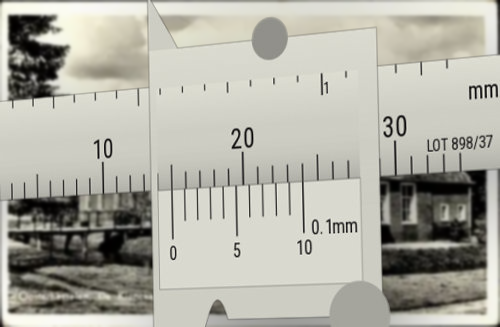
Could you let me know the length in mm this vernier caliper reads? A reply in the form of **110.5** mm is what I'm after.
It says **15.0** mm
